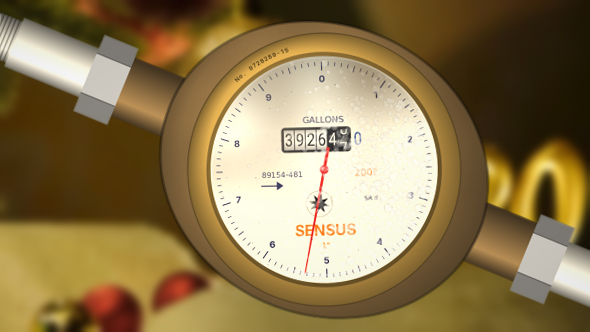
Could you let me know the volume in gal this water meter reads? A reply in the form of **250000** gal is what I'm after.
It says **3926465.3** gal
